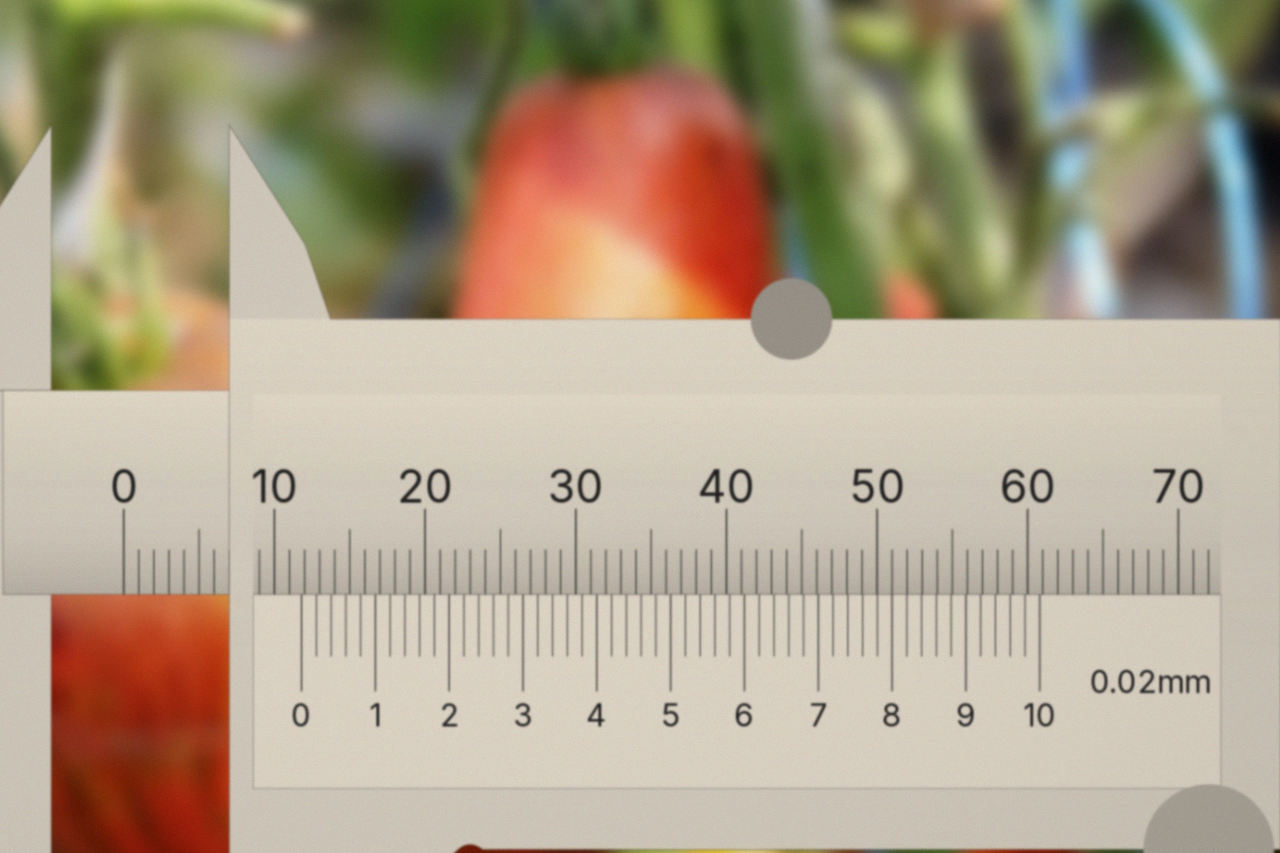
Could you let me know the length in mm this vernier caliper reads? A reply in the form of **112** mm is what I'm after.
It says **11.8** mm
